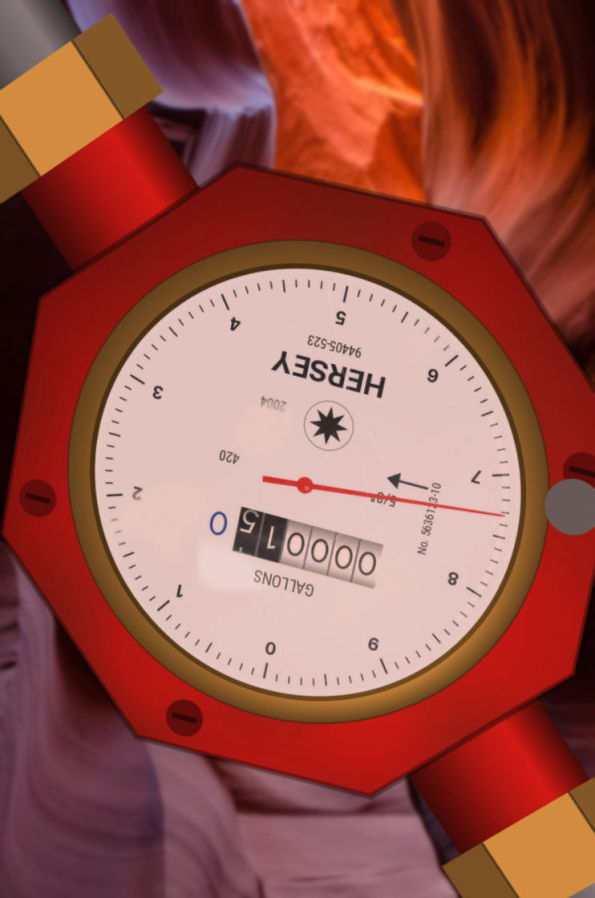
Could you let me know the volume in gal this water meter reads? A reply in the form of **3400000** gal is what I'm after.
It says **147.3** gal
